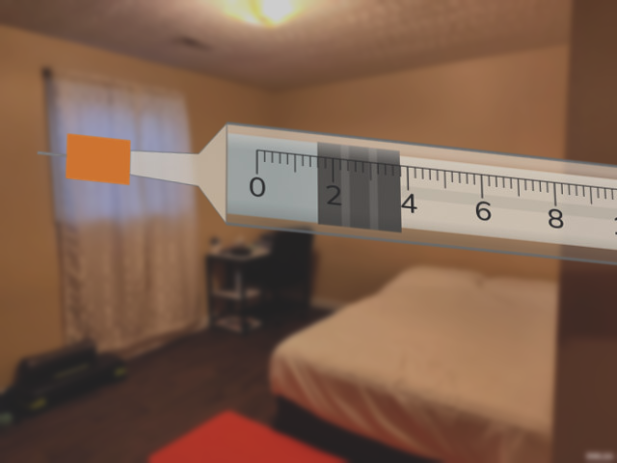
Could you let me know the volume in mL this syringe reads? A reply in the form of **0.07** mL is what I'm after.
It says **1.6** mL
